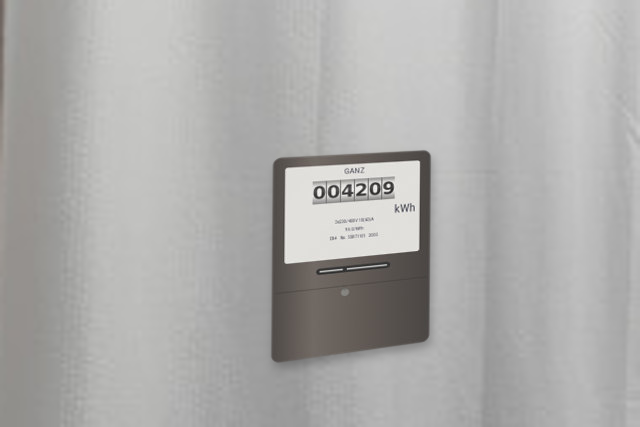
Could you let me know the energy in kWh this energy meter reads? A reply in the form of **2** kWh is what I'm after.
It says **4209** kWh
